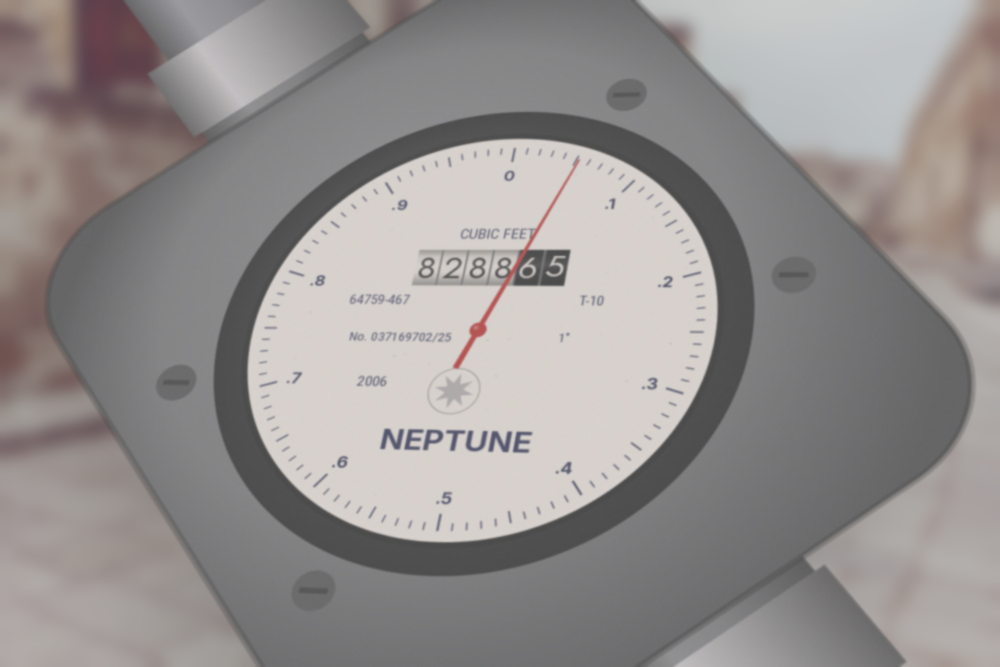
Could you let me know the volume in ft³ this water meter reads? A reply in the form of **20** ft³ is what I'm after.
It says **828865.05** ft³
